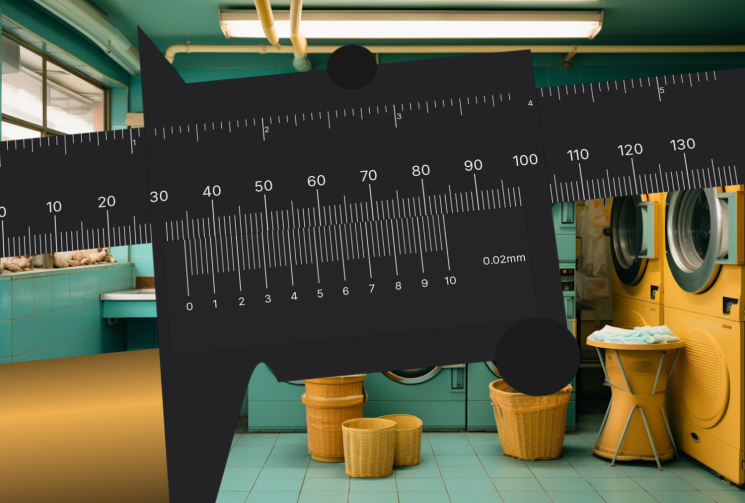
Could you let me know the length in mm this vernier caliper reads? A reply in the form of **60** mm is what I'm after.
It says **34.2** mm
